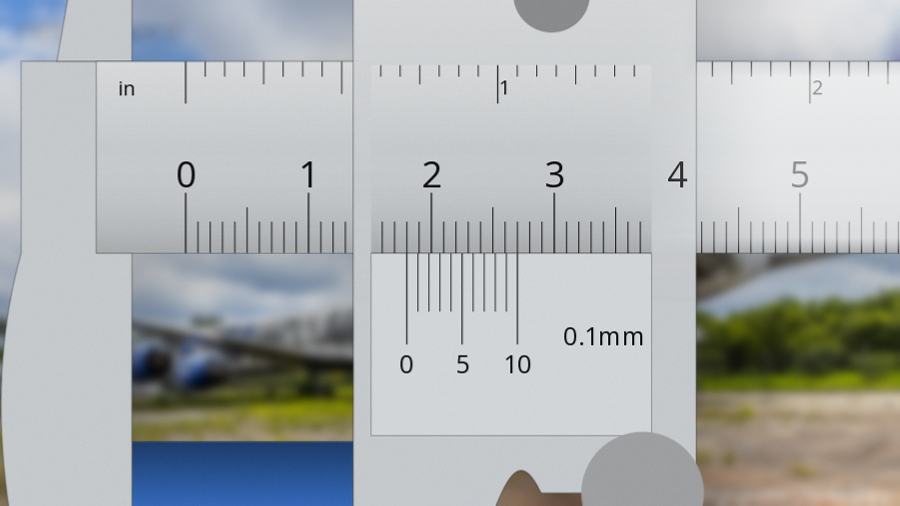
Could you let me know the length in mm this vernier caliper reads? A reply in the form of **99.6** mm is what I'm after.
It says **18.0** mm
